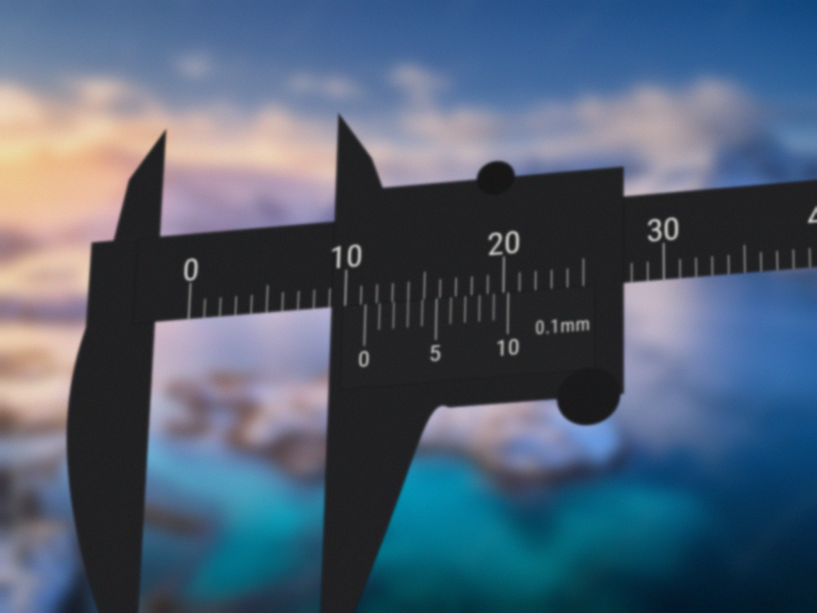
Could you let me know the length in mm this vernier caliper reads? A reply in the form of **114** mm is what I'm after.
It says **11.3** mm
